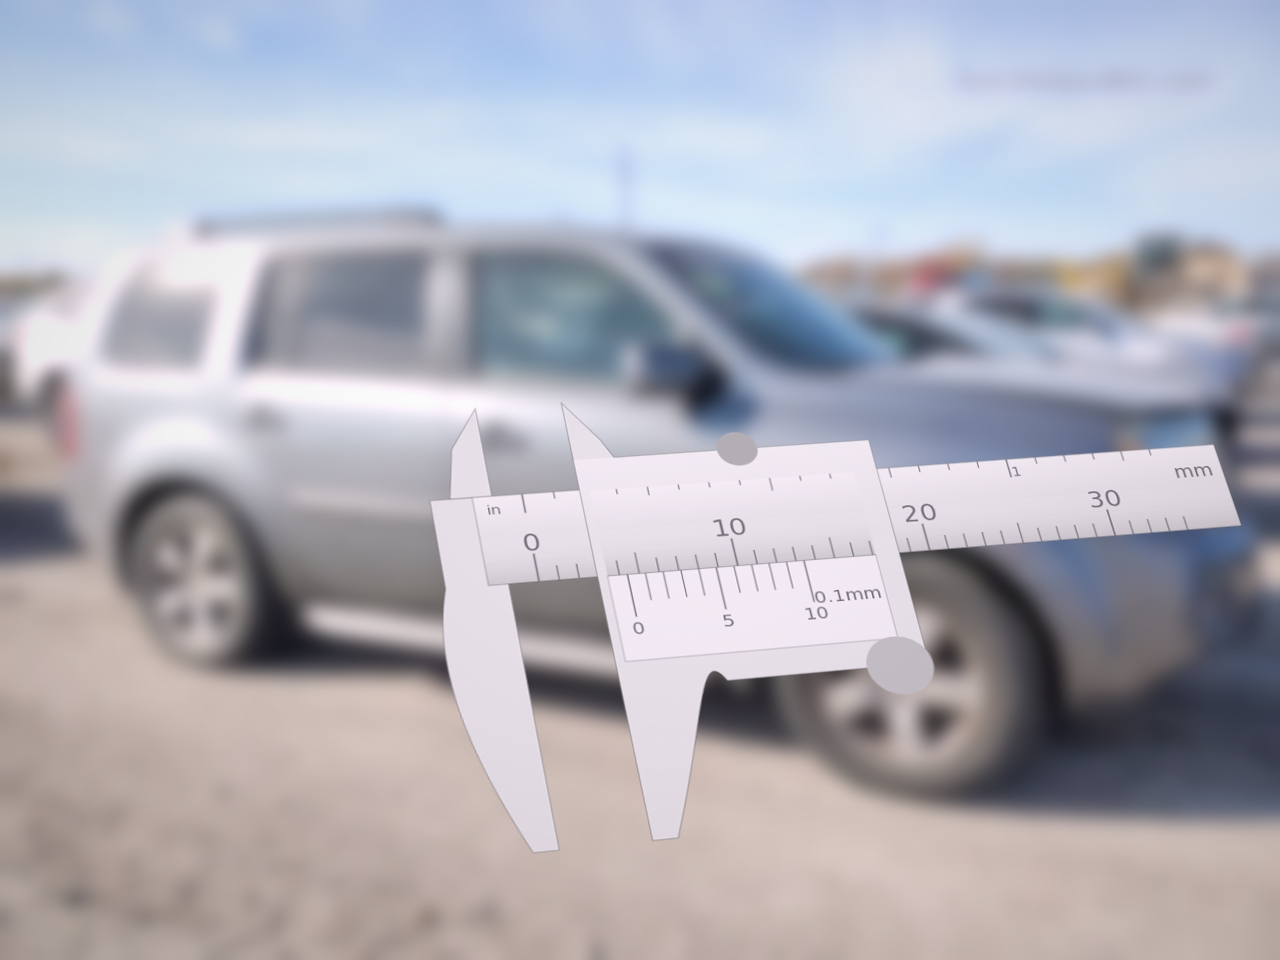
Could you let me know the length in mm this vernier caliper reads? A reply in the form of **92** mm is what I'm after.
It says **4.4** mm
